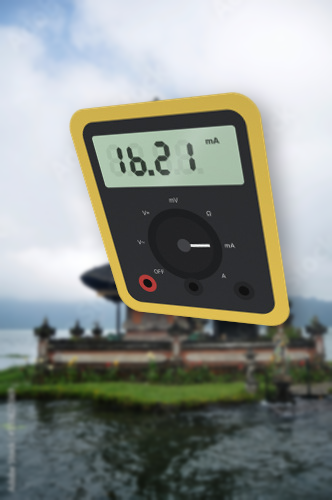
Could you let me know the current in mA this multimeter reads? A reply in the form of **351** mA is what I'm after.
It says **16.21** mA
